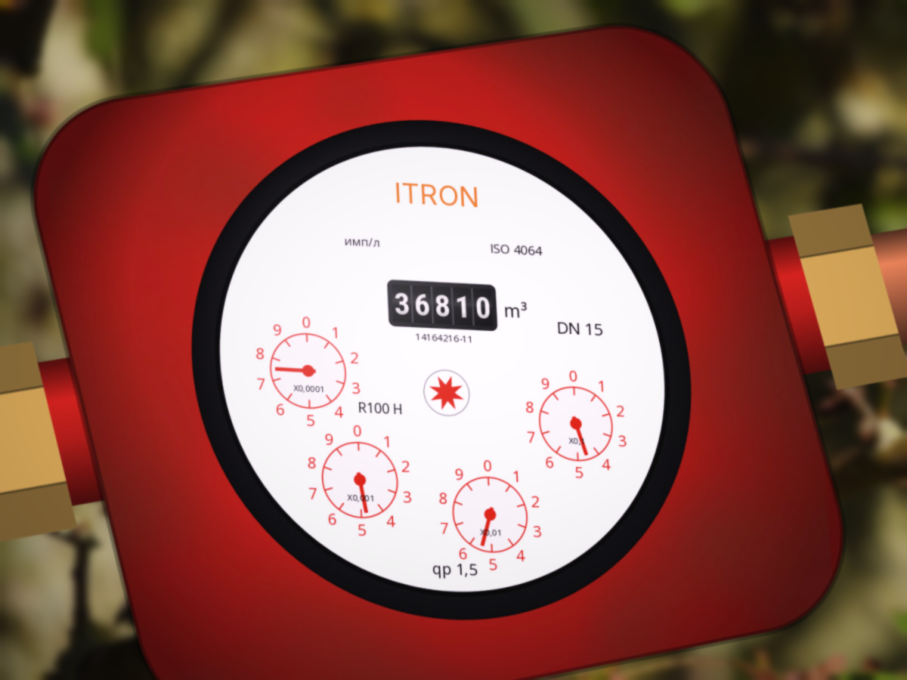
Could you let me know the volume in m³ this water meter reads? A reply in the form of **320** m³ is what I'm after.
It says **36810.4547** m³
